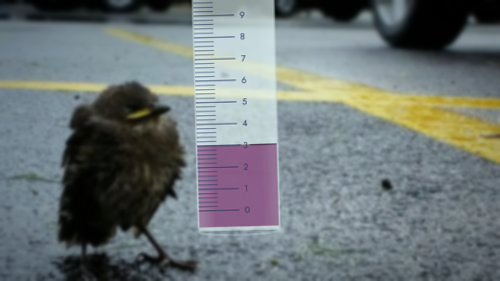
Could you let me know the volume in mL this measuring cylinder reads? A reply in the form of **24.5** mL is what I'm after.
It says **3** mL
